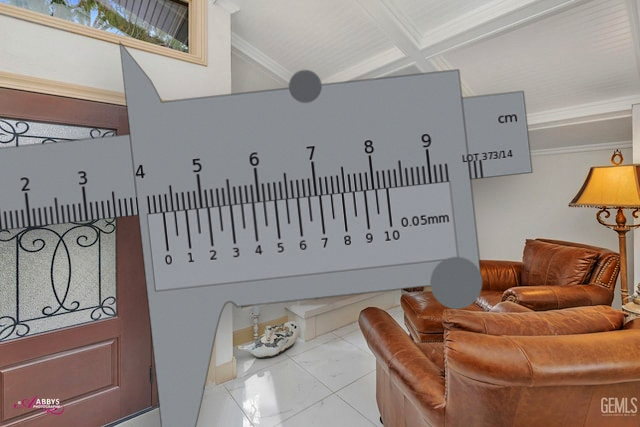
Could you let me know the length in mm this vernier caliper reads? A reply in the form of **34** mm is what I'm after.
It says **43.4** mm
